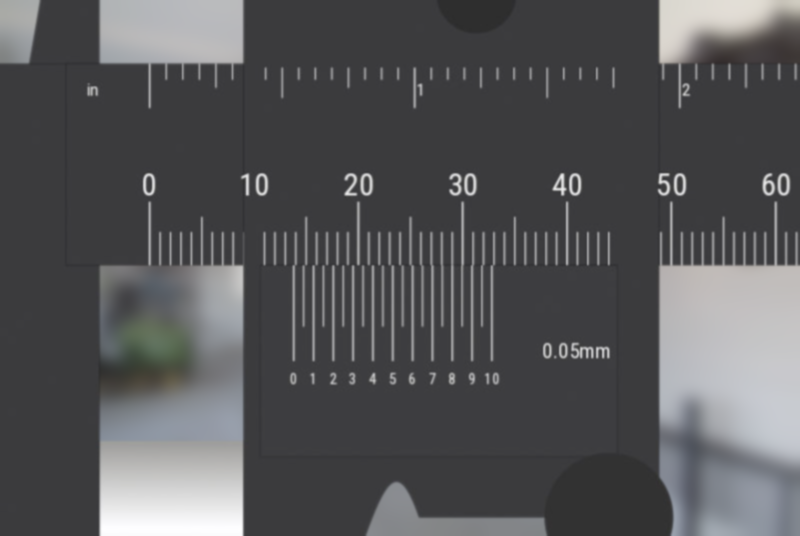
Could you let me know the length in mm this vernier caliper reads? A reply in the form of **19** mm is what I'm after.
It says **13.8** mm
